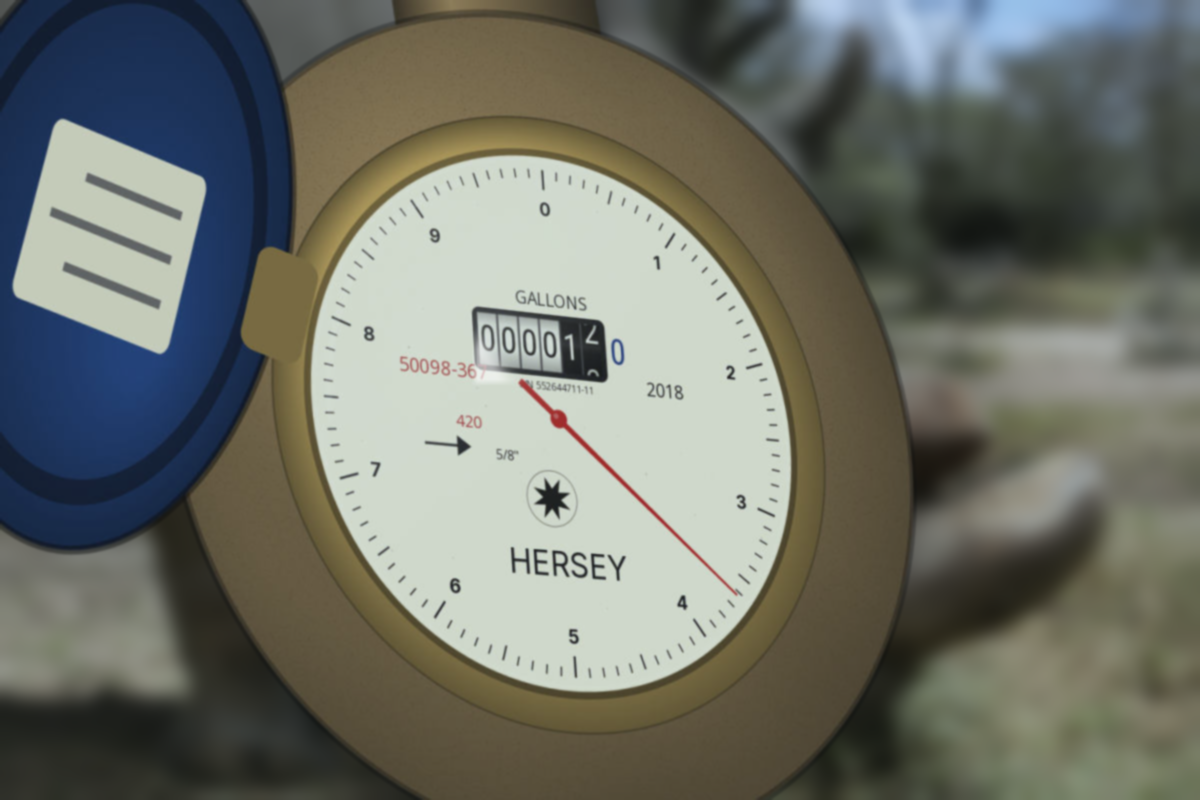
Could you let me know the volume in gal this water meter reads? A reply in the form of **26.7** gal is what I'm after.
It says **123.6** gal
